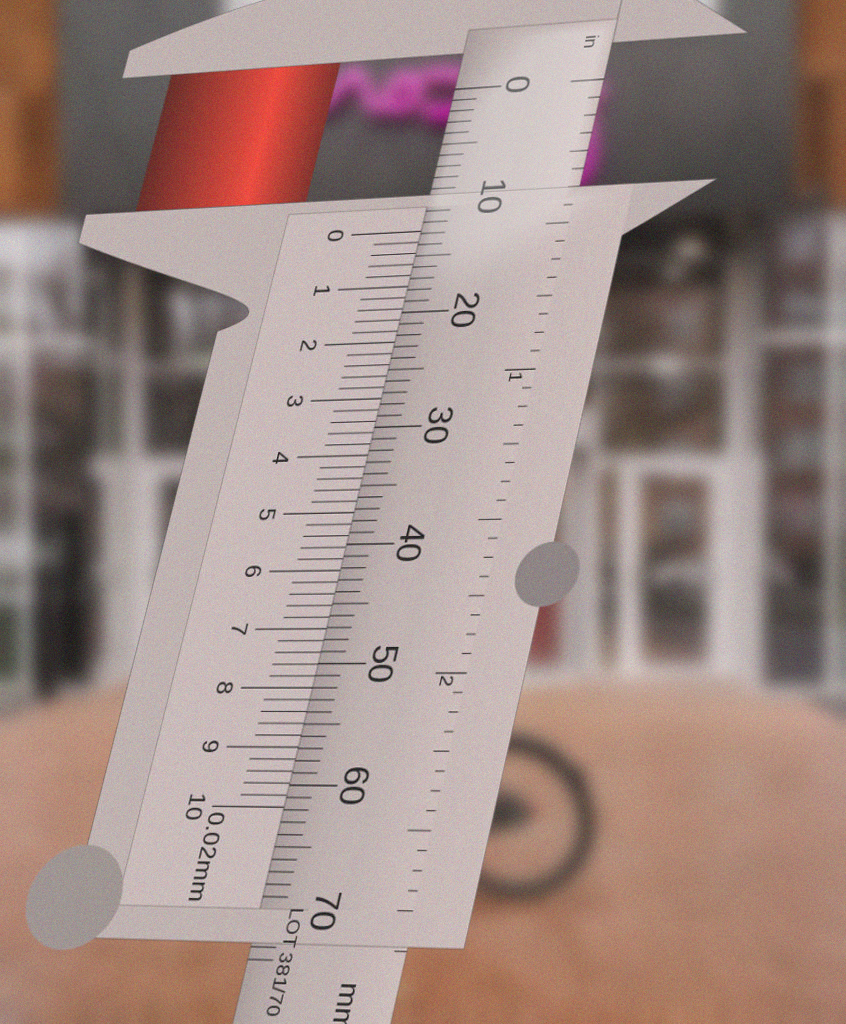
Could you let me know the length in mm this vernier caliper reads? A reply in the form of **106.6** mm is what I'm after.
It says **12.8** mm
